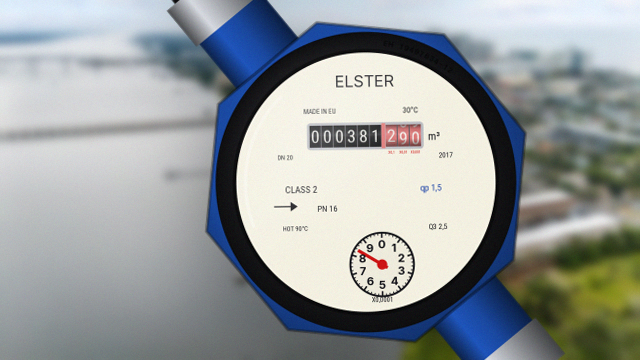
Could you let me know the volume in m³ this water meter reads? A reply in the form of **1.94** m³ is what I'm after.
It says **381.2898** m³
